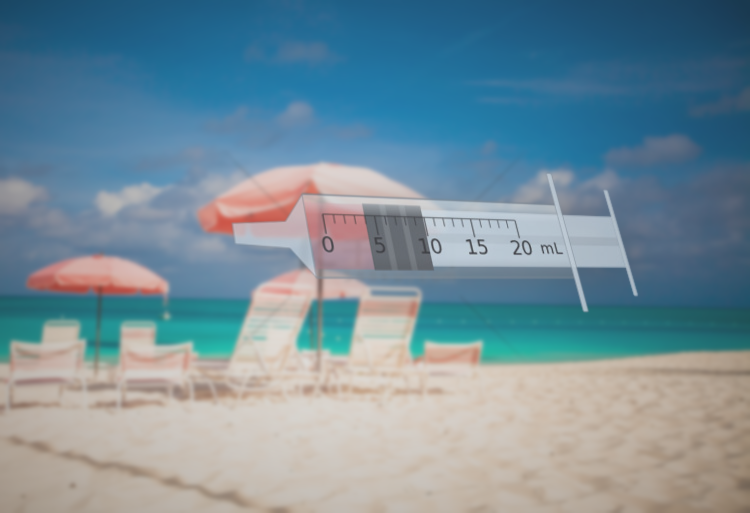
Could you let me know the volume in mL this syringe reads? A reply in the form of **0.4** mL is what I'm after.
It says **4** mL
